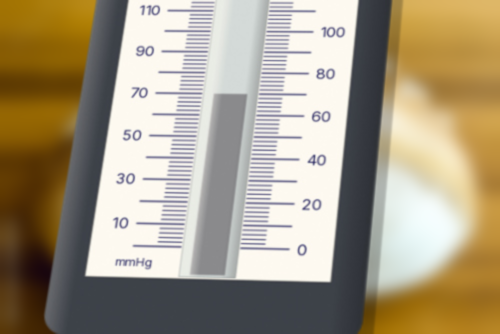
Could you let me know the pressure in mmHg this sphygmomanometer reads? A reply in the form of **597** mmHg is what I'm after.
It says **70** mmHg
